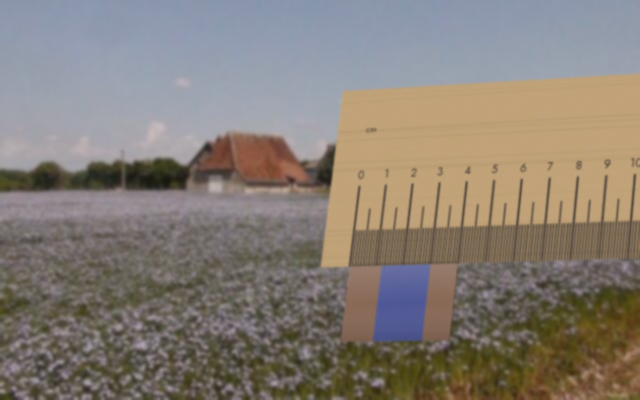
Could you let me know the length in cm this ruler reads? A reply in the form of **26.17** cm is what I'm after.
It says **4** cm
